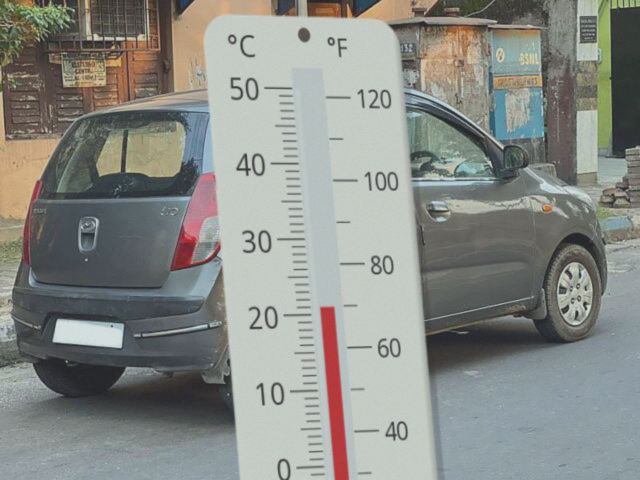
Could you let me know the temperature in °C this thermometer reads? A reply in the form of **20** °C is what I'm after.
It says **21** °C
